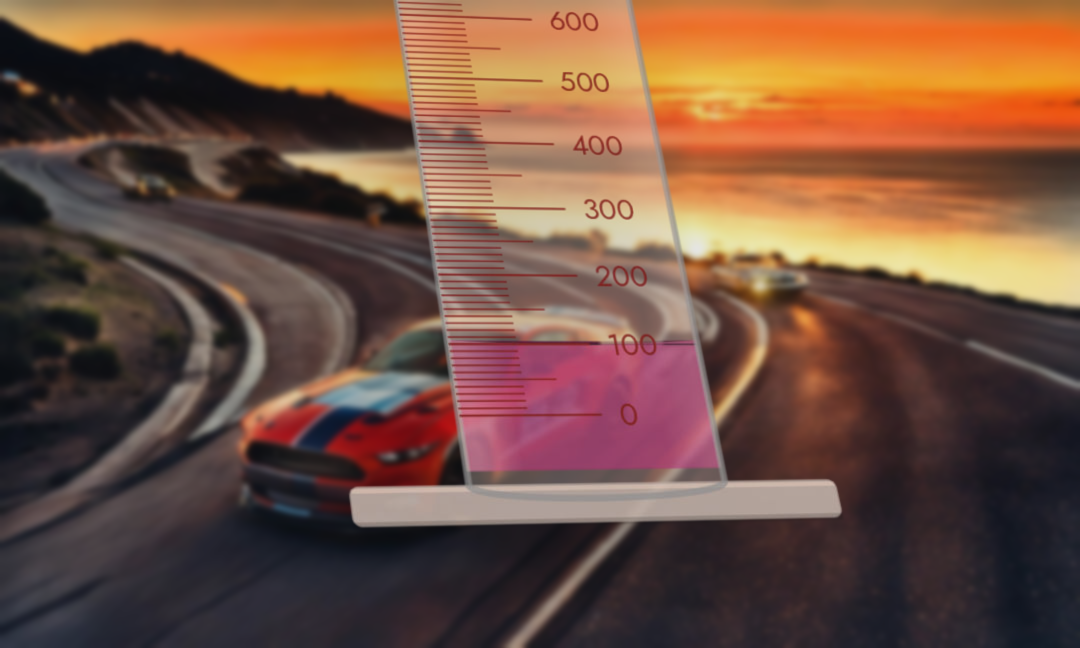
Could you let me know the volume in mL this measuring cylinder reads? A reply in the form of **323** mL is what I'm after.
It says **100** mL
